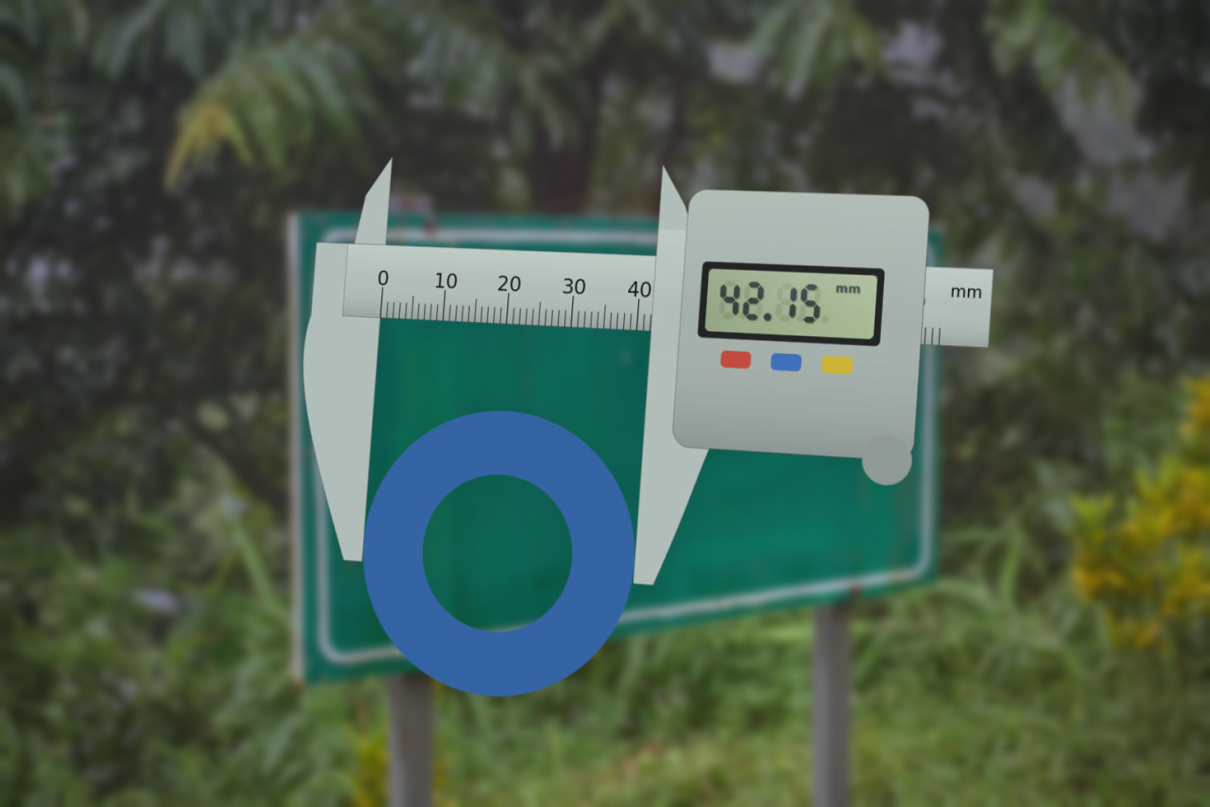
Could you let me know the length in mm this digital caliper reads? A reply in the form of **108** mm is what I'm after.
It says **42.15** mm
